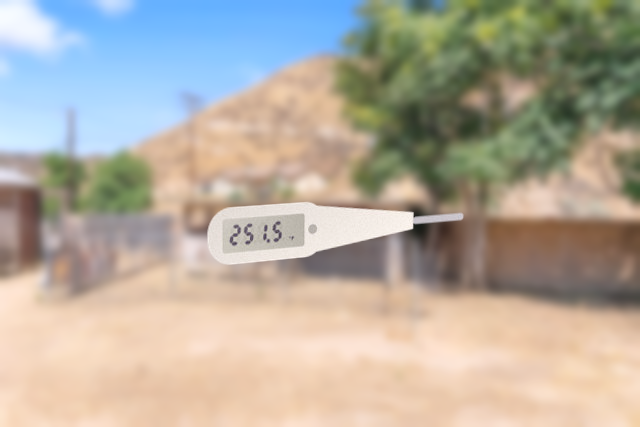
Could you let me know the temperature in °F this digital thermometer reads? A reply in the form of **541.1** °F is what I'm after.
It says **251.5** °F
